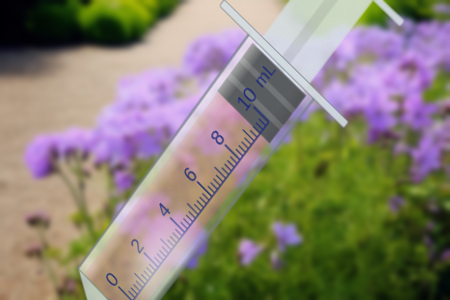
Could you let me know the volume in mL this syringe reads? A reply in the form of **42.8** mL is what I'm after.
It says **9.4** mL
